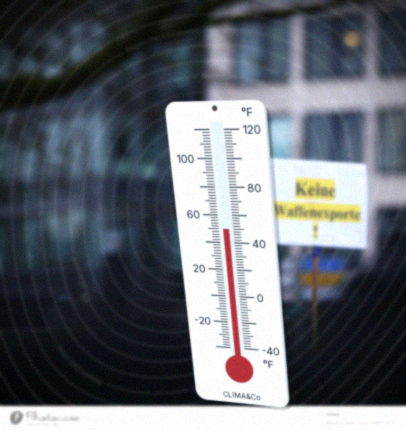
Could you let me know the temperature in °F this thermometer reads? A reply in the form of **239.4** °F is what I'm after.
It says **50** °F
